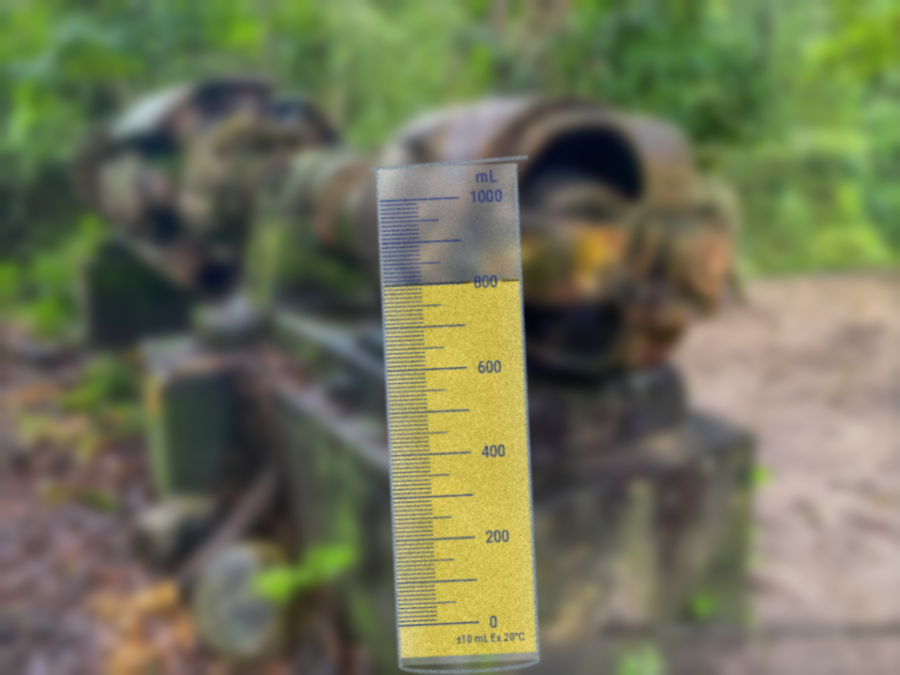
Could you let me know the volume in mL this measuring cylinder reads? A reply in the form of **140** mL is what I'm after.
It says **800** mL
